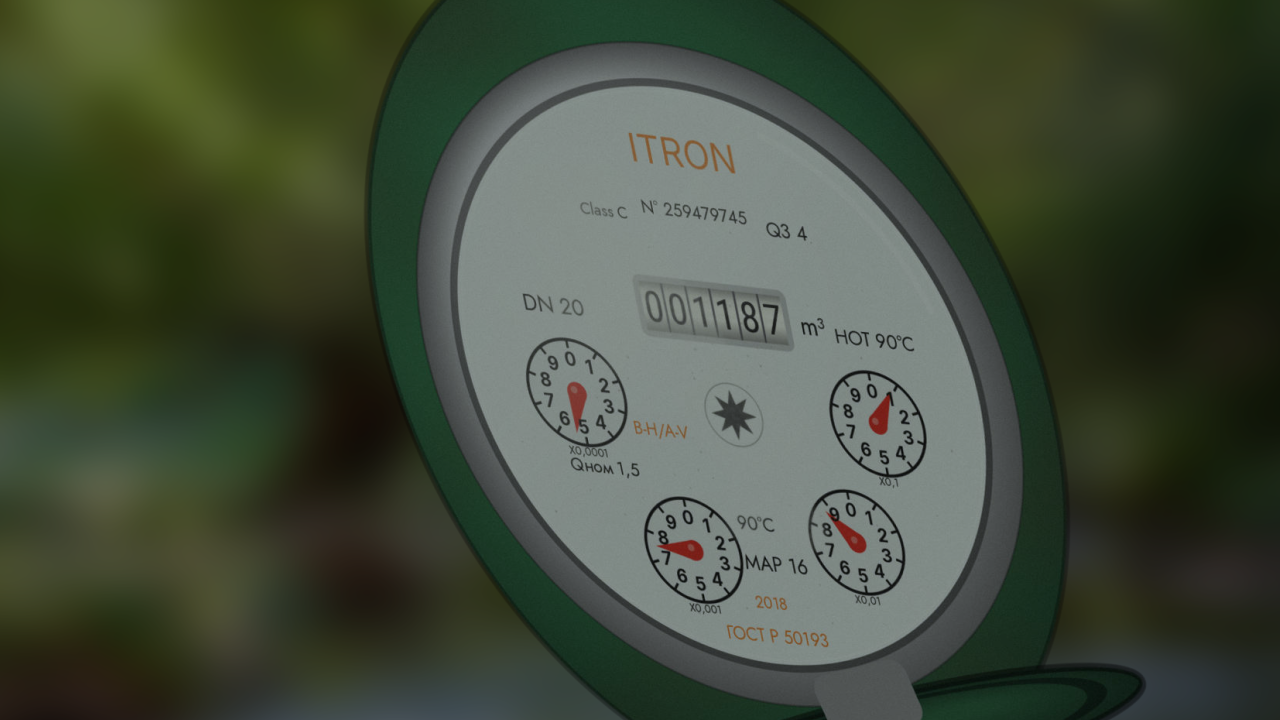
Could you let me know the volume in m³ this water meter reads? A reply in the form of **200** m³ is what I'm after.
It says **1187.0875** m³
